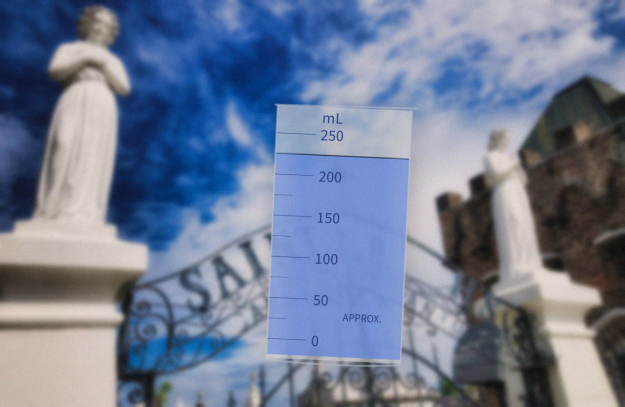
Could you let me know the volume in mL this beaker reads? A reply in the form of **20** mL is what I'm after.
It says **225** mL
